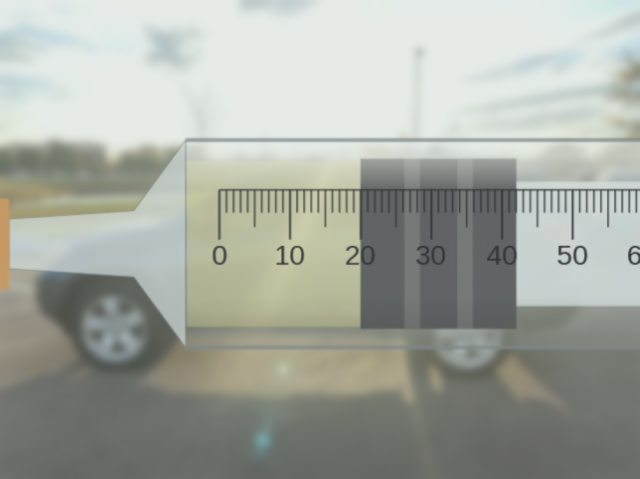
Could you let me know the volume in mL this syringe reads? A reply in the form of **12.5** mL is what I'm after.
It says **20** mL
